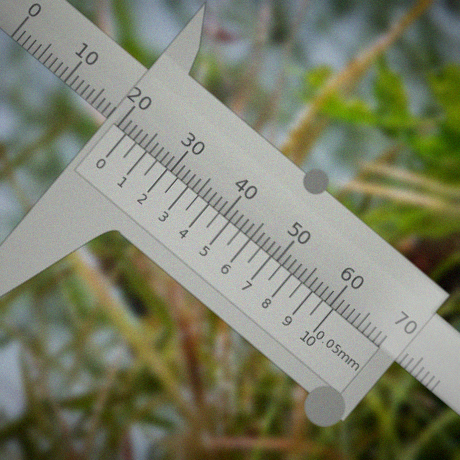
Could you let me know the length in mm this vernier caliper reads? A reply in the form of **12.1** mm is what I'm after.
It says **21.6** mm
